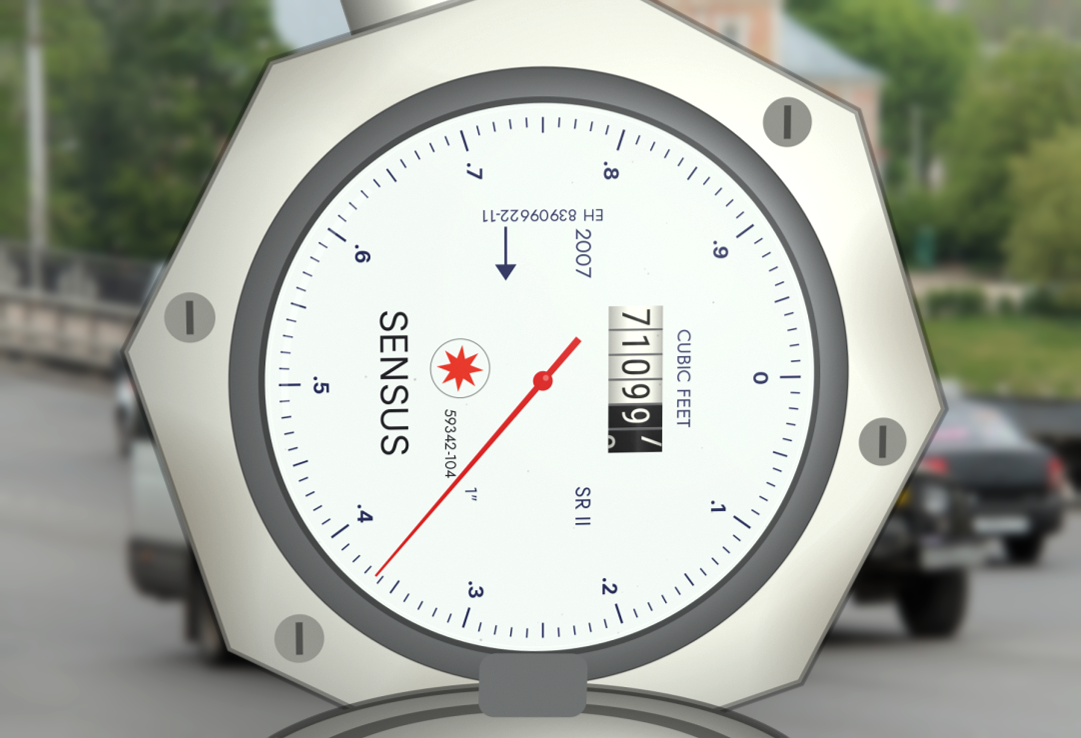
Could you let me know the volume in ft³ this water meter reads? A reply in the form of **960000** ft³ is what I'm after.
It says **710997.36** ft³
